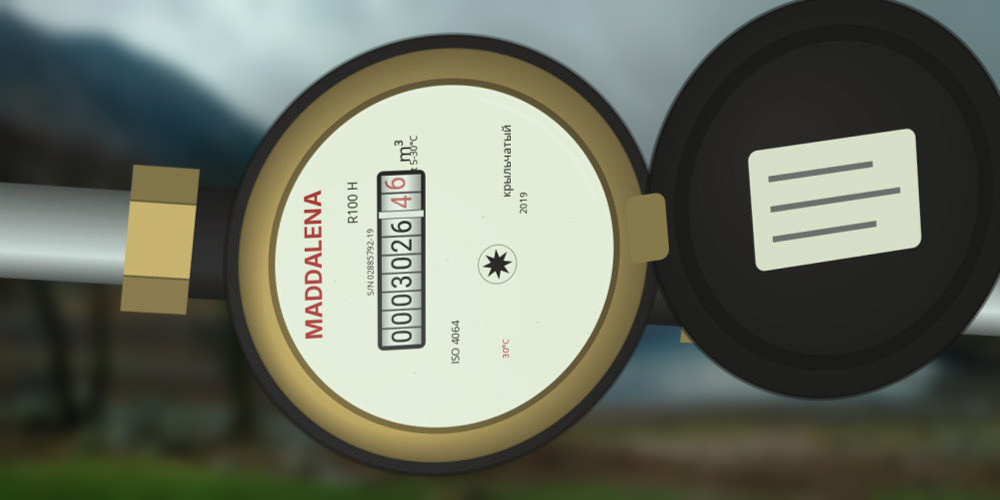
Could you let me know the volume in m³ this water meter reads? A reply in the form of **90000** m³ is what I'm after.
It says **3026.46** m³
